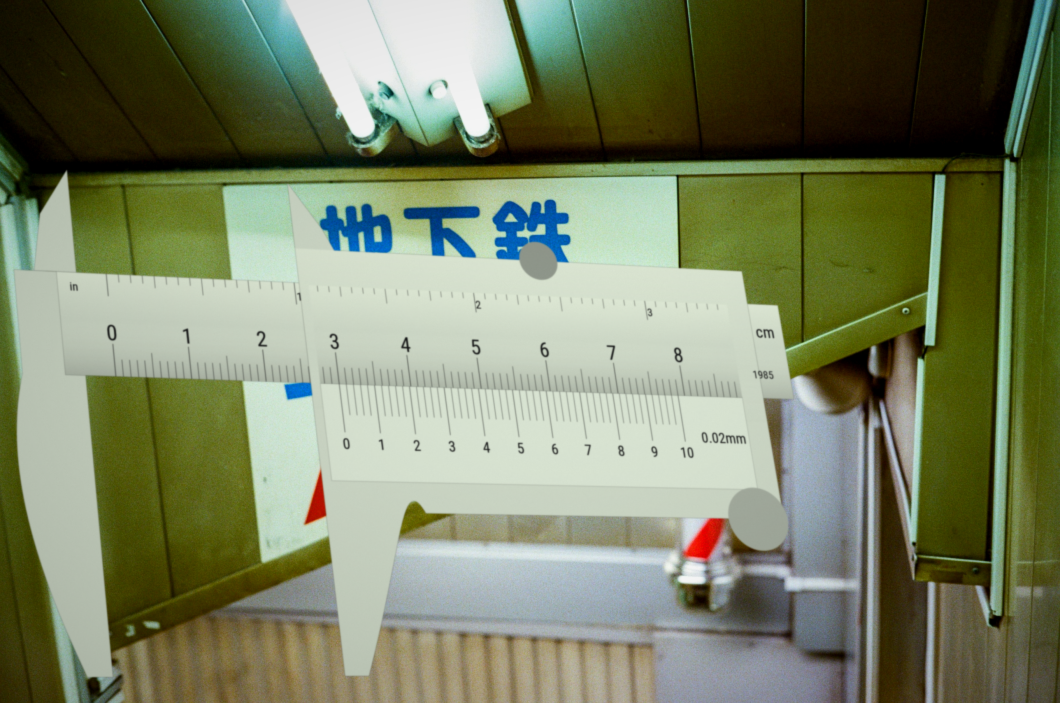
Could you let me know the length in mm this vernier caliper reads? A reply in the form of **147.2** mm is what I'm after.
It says **30.0** mm
